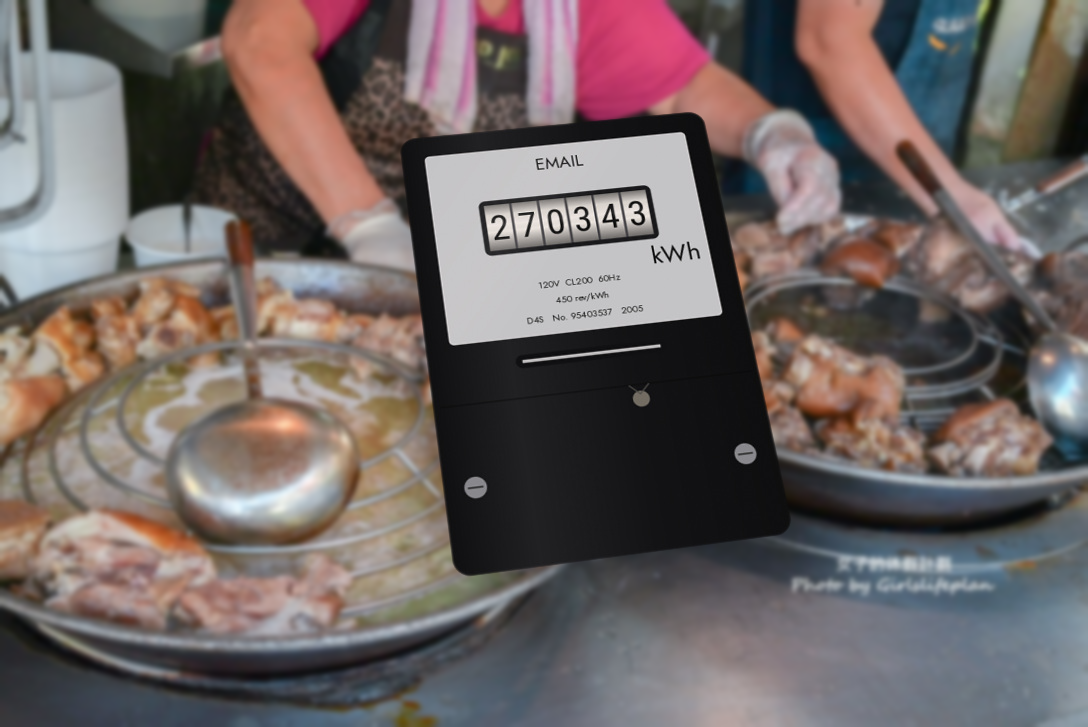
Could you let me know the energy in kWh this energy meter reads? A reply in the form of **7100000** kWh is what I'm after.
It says **270343** kWh
